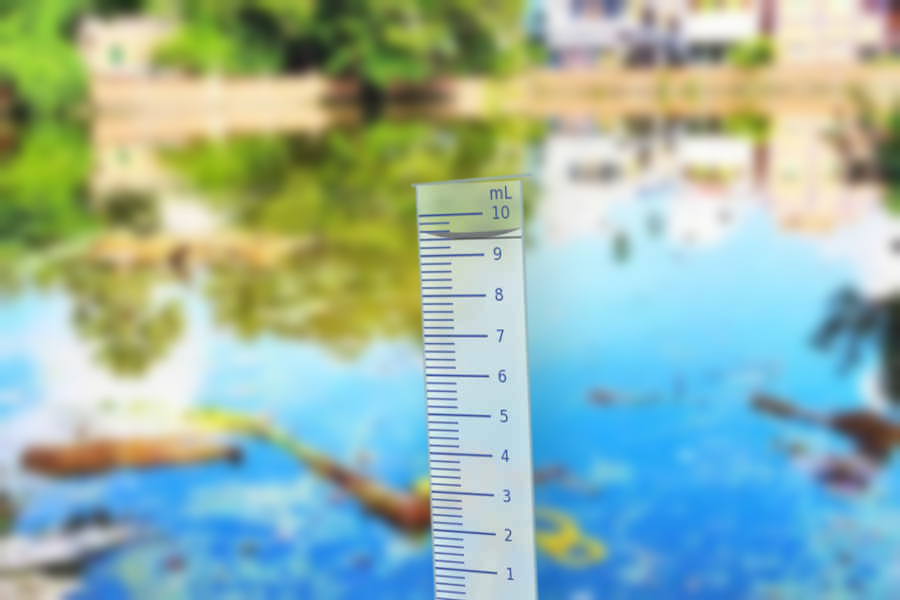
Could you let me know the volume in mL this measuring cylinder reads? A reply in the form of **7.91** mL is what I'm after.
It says **9.4** mL
